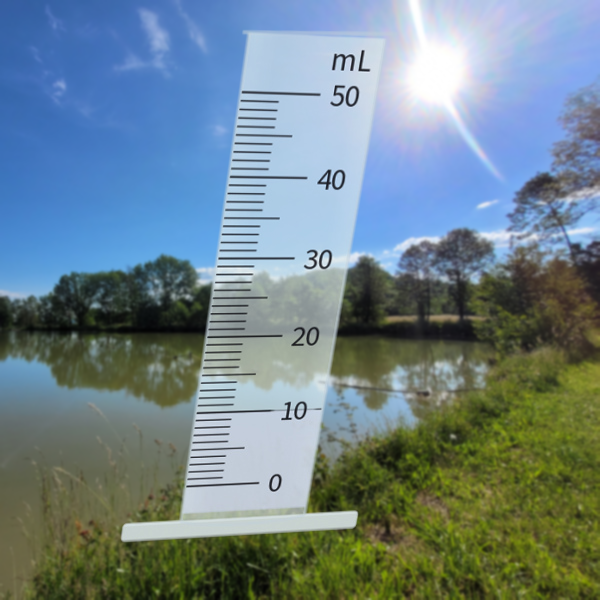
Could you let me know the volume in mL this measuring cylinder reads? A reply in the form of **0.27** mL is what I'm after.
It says **10** mL
